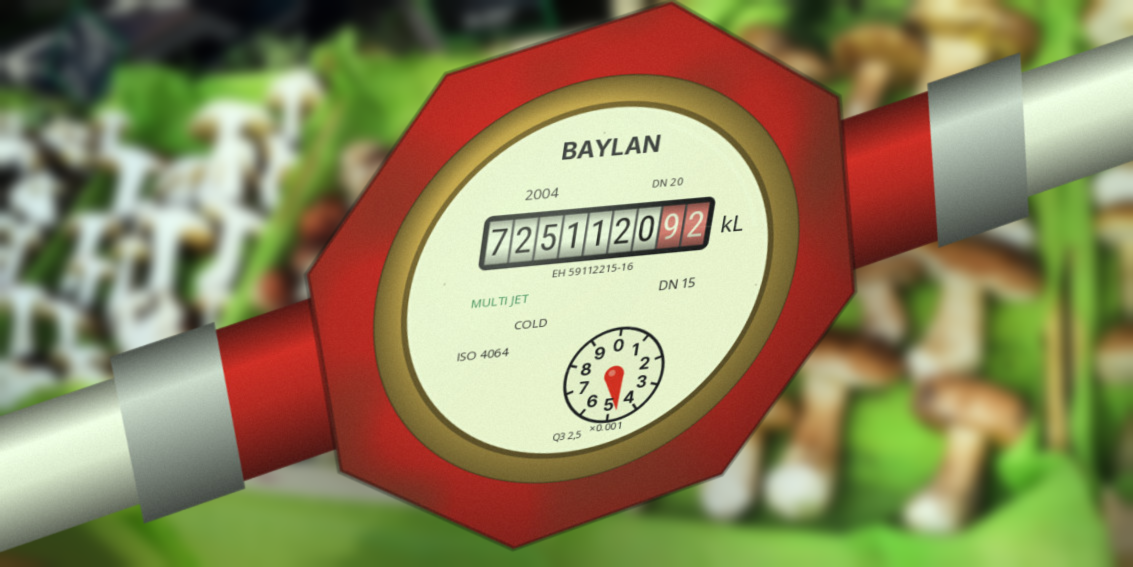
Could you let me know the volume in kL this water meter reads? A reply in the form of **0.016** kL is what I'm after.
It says **7251120.924** kL
